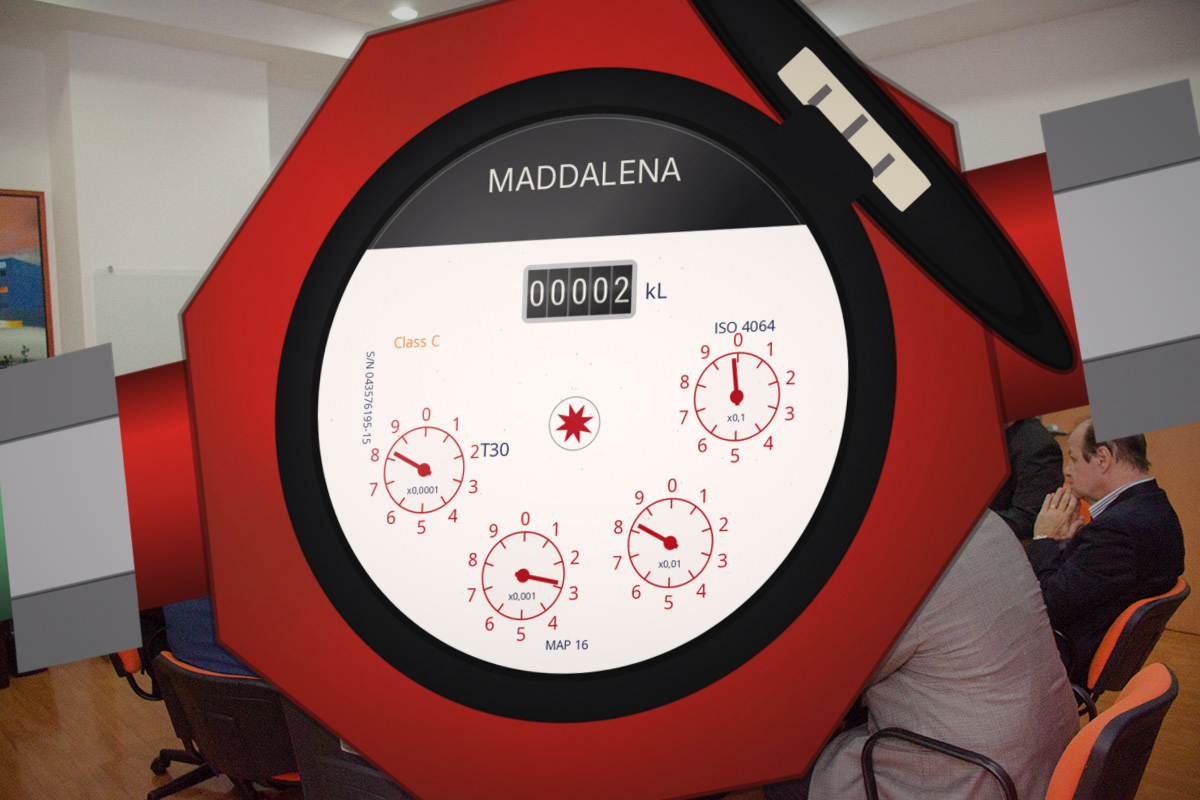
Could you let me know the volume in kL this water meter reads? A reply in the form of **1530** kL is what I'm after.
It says **1.9828** kL
